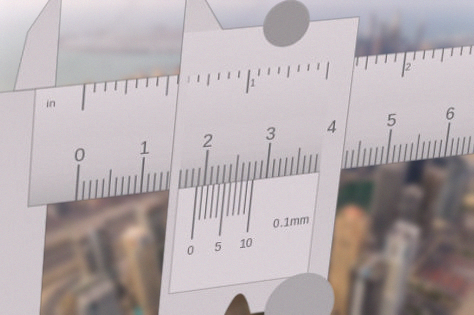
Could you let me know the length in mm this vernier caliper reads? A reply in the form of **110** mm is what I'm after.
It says **18.8** mm
